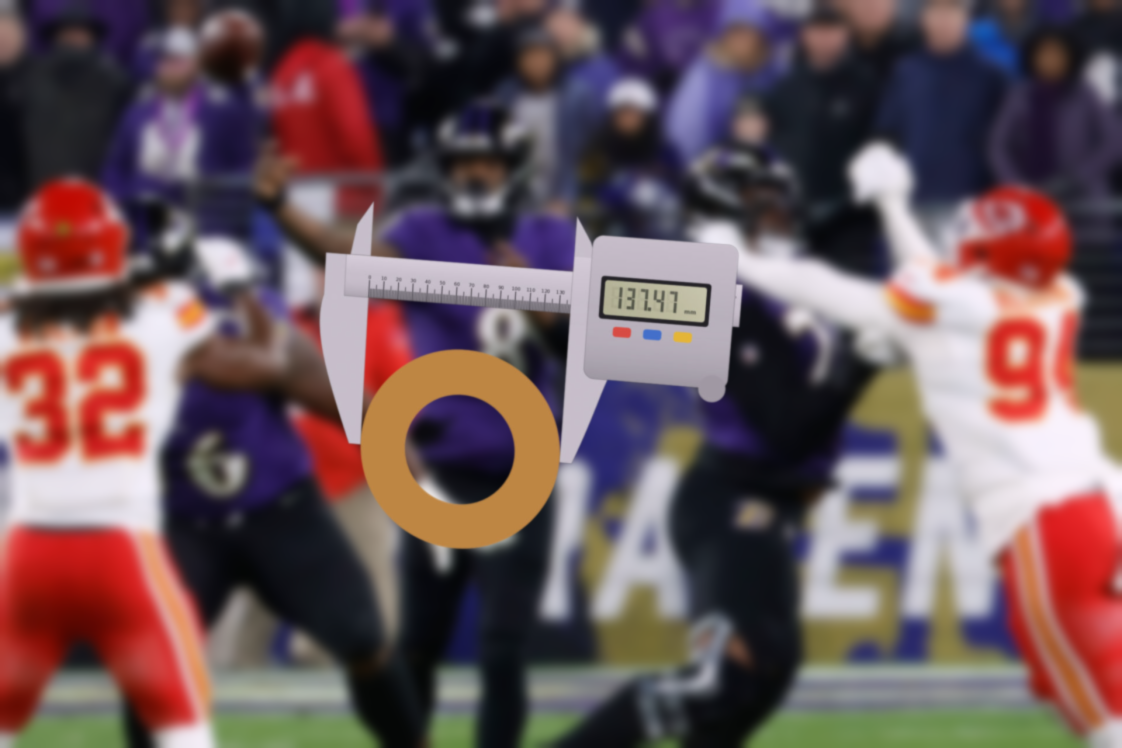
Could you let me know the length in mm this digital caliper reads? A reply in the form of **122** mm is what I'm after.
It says **137.47** mm
